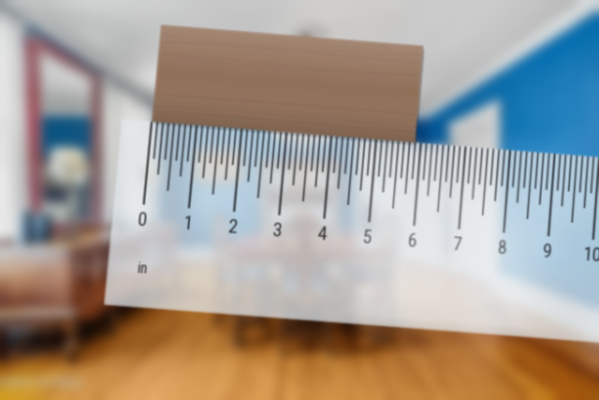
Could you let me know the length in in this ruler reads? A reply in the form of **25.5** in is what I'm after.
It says **5.875** in
